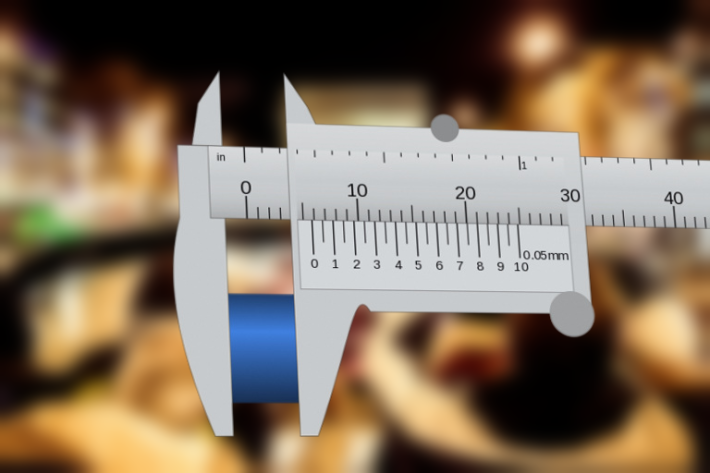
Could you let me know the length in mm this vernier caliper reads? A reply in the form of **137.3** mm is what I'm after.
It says **5.8** mm
